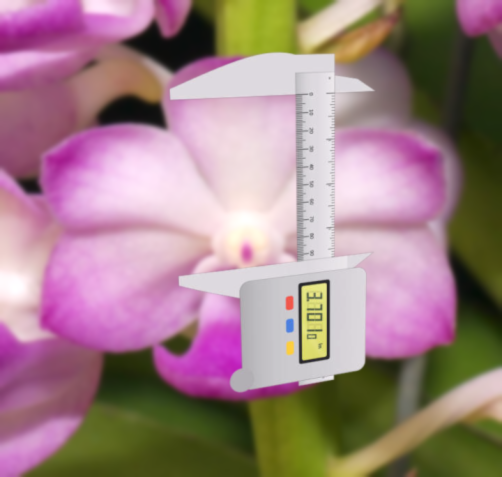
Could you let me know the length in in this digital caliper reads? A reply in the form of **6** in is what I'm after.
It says **3.7010** in
